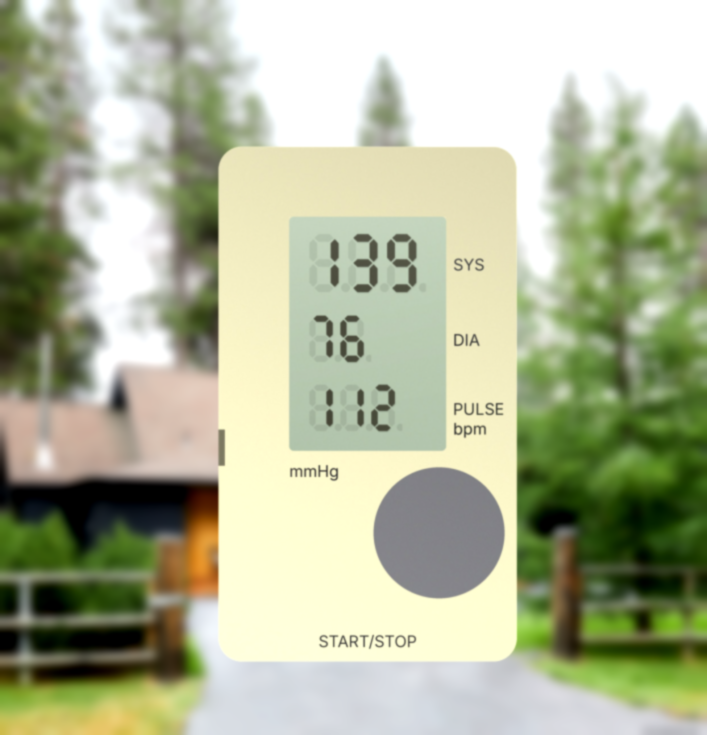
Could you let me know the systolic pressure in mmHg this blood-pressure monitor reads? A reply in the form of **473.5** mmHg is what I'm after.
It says **139** mmHg
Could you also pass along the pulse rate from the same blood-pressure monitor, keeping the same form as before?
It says **112** bpm
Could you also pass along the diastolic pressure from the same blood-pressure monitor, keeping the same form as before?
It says **76** mmHg
